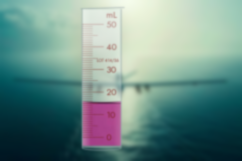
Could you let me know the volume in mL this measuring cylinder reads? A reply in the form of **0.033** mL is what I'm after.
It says **15** mL
